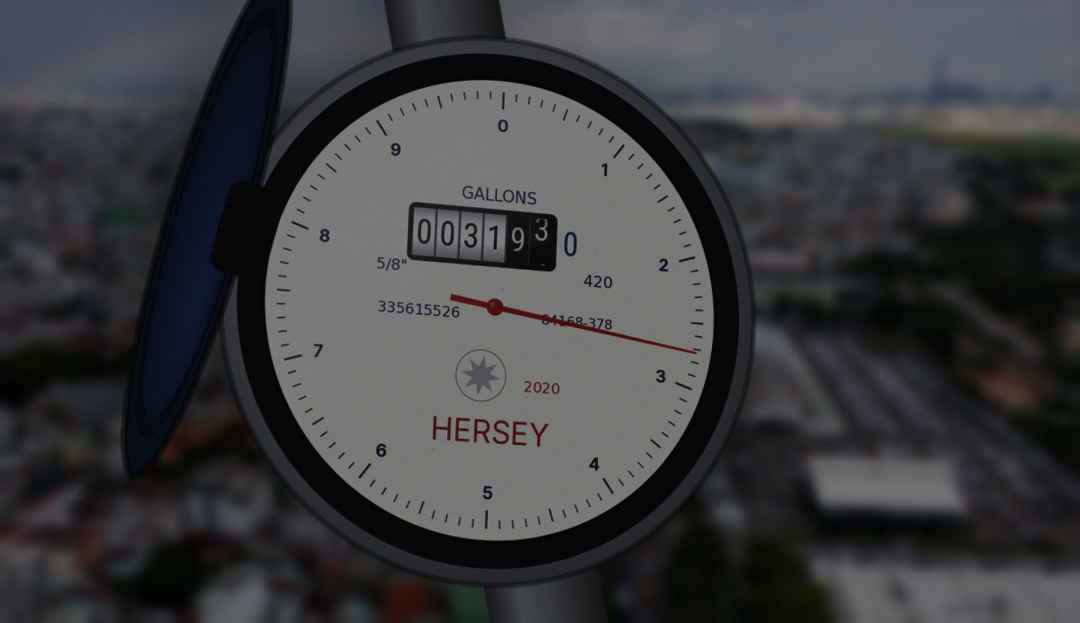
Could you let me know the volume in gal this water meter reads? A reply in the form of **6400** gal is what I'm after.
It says **31932.7** gal
